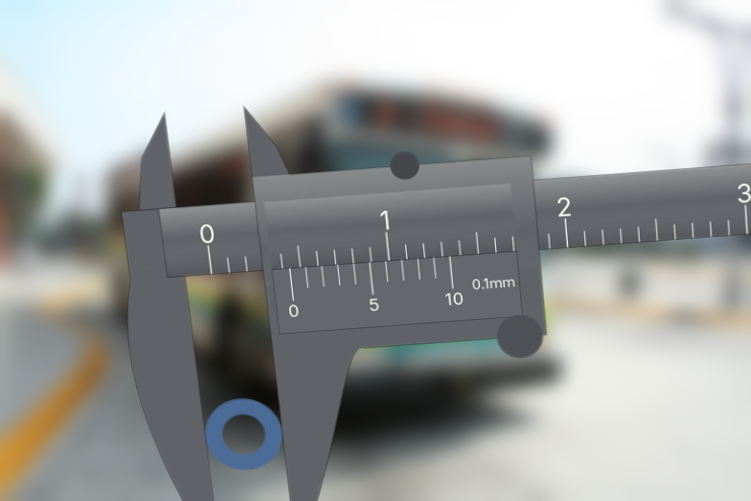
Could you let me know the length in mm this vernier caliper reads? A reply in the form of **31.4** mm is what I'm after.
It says **4.4** mm
